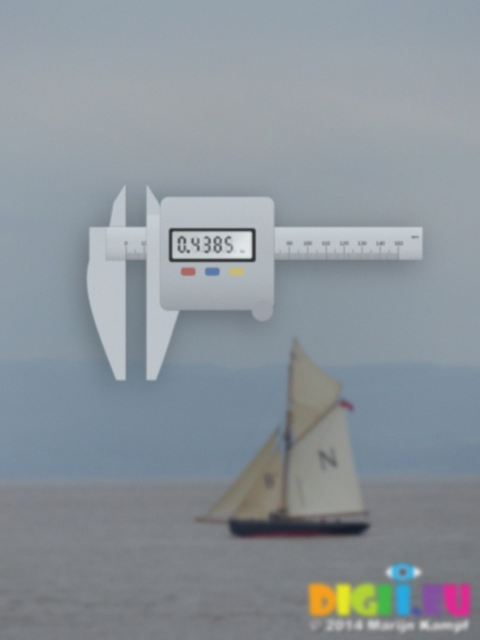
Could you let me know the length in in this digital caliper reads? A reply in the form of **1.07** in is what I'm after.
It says **0.4385** in
